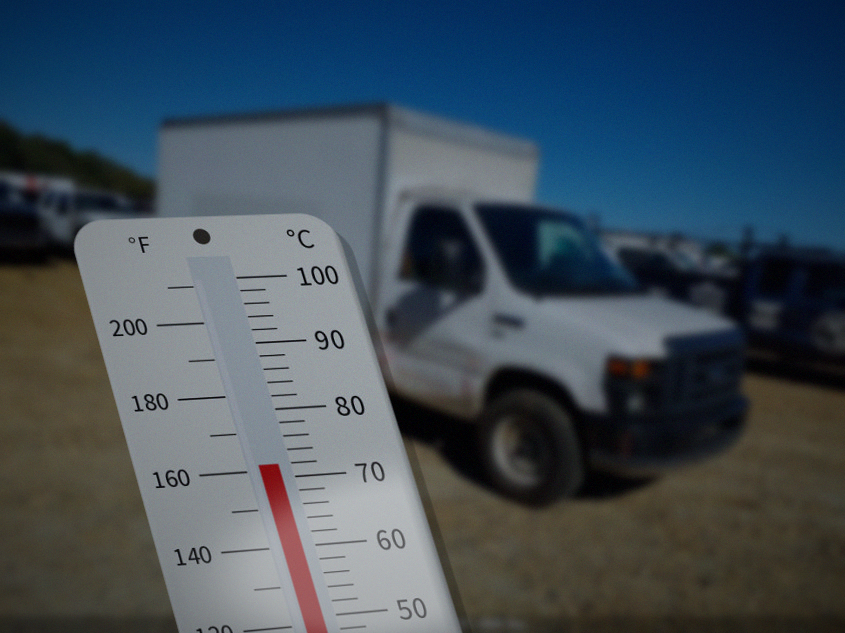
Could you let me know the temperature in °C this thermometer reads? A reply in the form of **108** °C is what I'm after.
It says **72** °C
